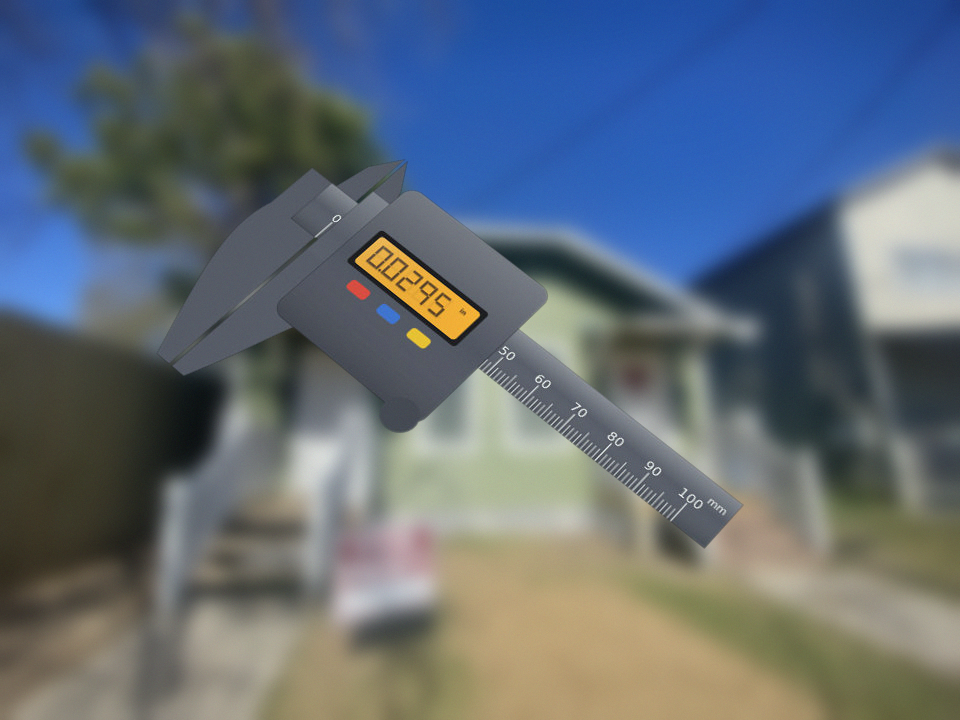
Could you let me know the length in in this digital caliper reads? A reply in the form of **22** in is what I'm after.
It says **0.0295** in
